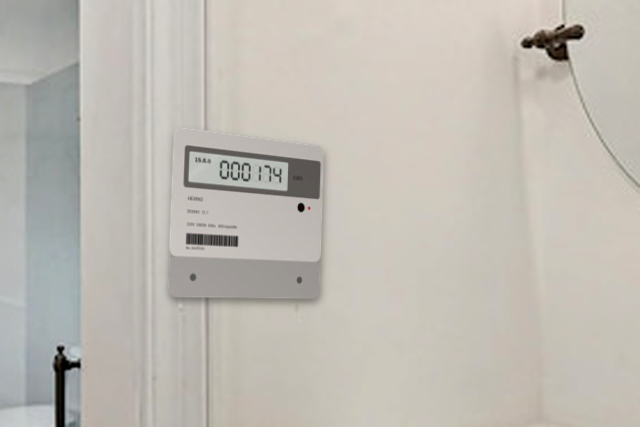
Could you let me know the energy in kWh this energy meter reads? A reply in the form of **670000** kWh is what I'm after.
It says **174** kWh
